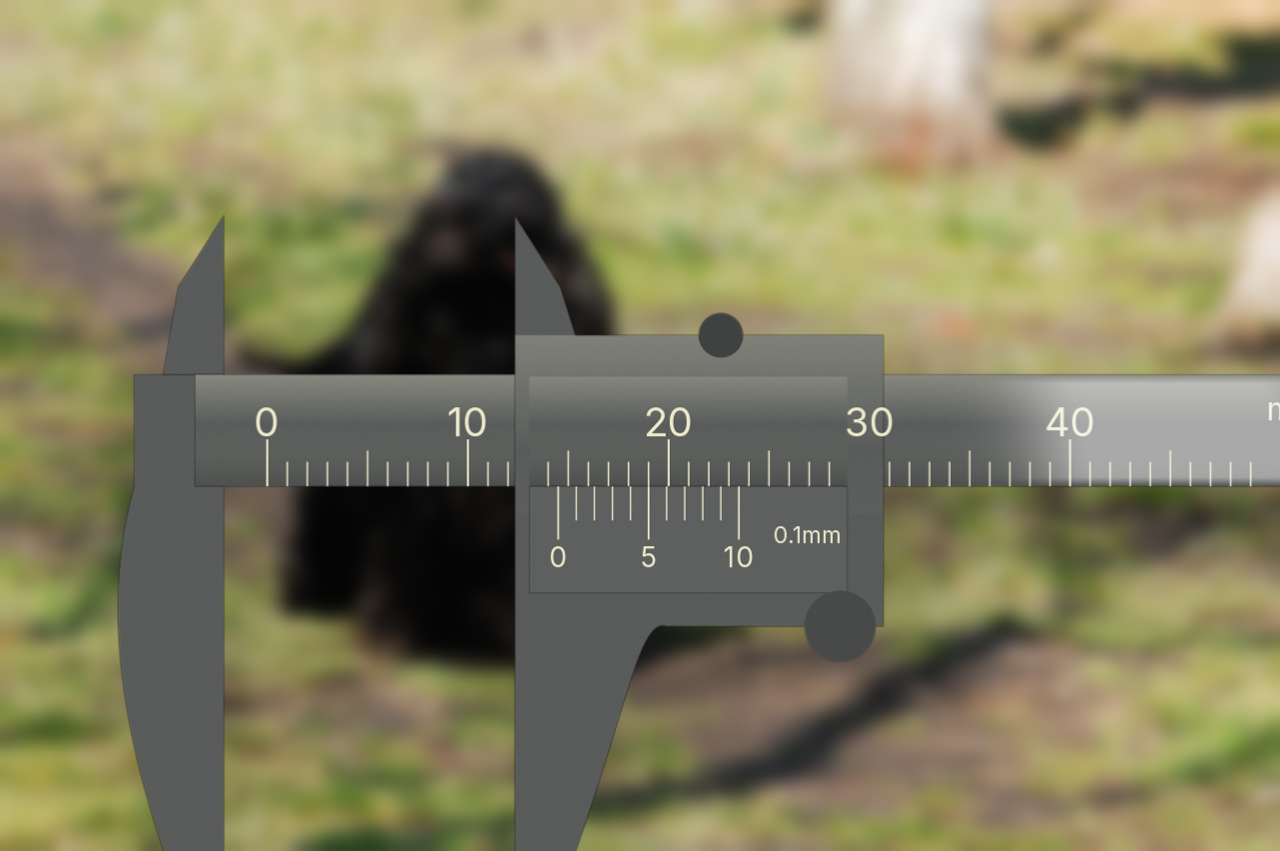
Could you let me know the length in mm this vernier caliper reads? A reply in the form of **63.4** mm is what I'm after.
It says **14.5** mm
